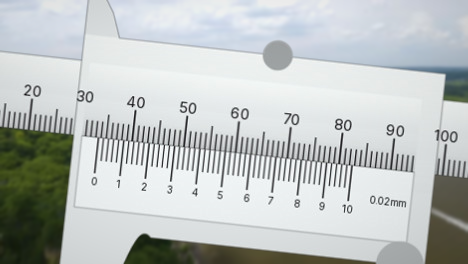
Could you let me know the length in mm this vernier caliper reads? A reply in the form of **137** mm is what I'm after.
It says **33.5** mm
